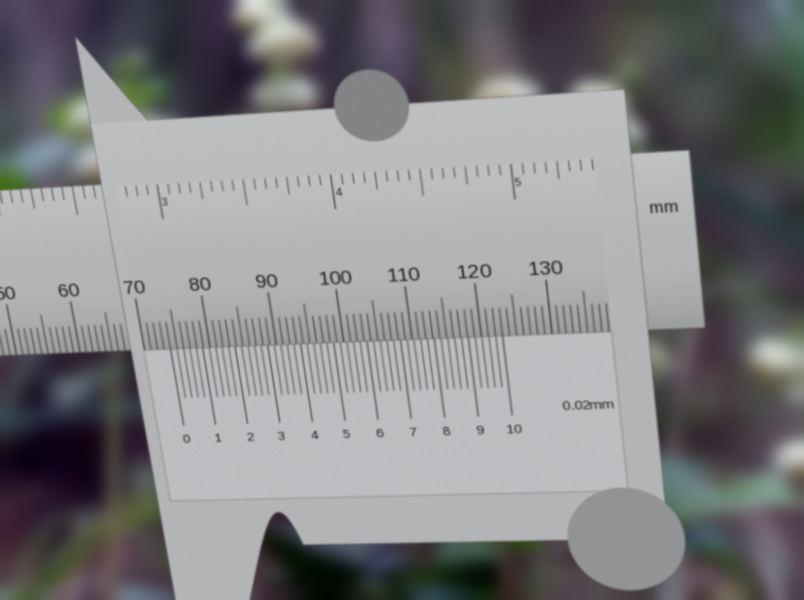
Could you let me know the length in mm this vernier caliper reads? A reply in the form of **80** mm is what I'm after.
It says **74.0** mm
